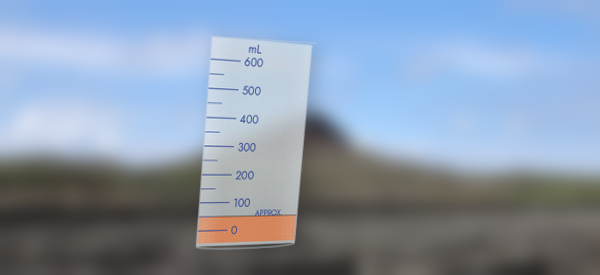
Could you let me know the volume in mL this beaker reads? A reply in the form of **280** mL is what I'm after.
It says **50** mL
